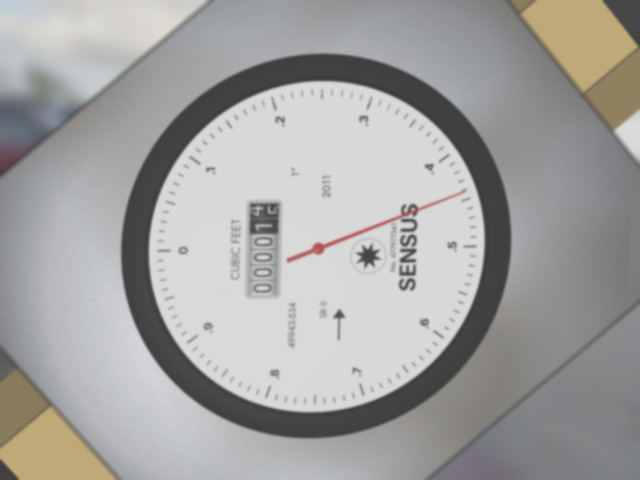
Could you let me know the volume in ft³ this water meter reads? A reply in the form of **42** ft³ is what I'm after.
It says **14.44** ft³
